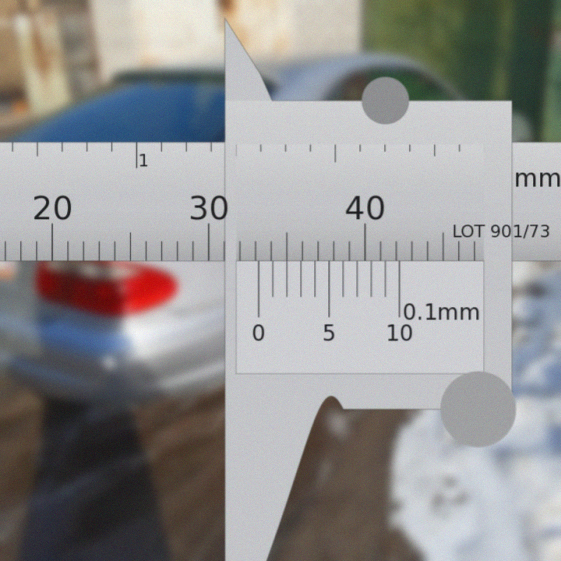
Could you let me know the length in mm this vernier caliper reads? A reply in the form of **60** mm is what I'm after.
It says **33.2** mm
